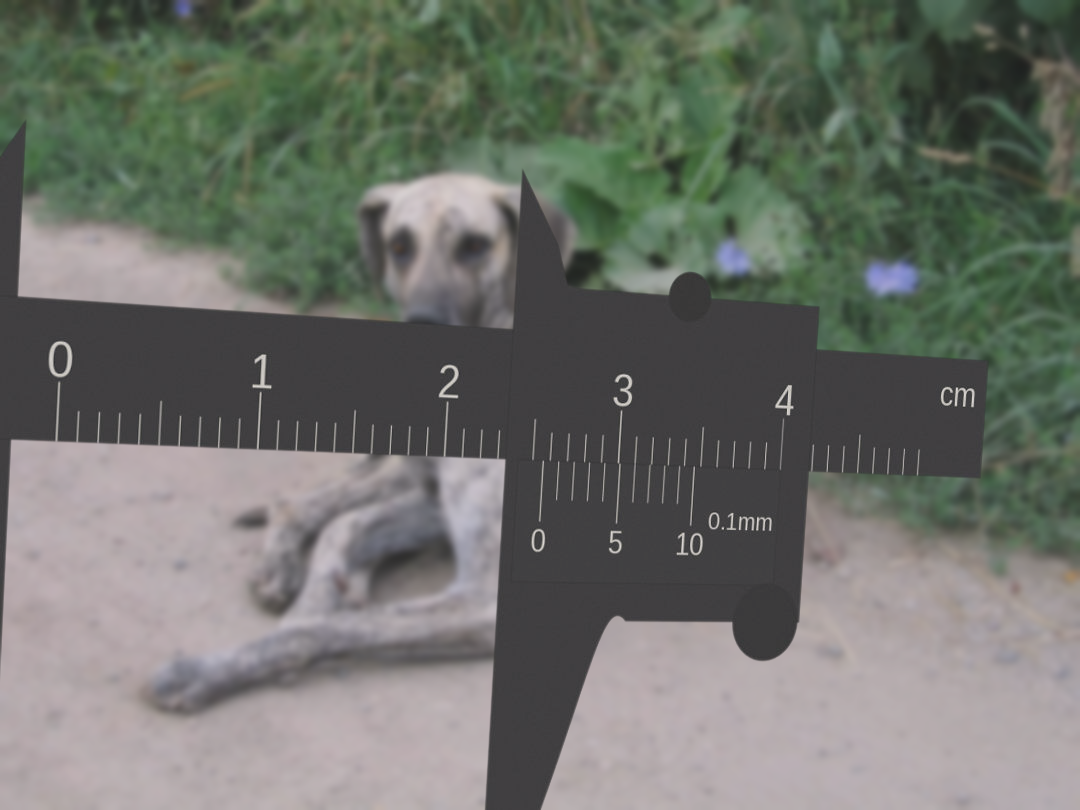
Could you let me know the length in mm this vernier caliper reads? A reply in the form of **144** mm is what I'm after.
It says **25.6** mm
